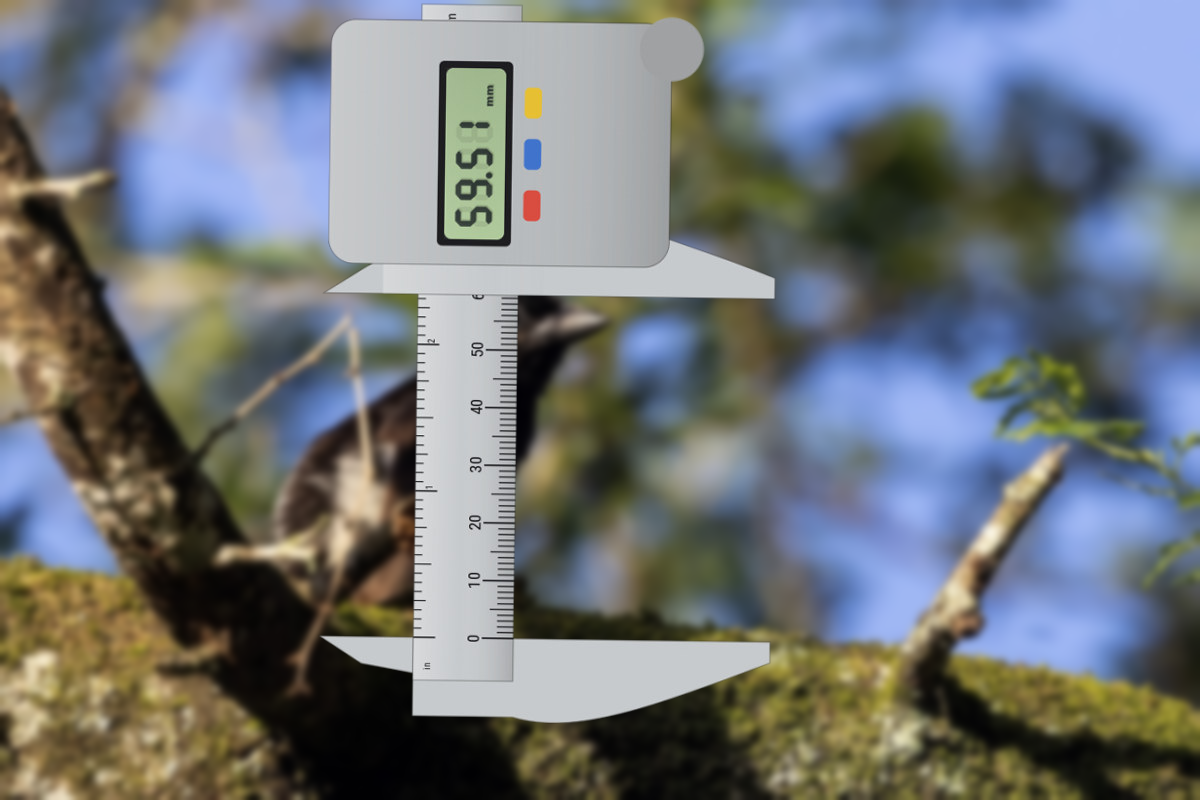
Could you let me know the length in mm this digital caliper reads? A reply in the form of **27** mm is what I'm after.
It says **59.51** mm
